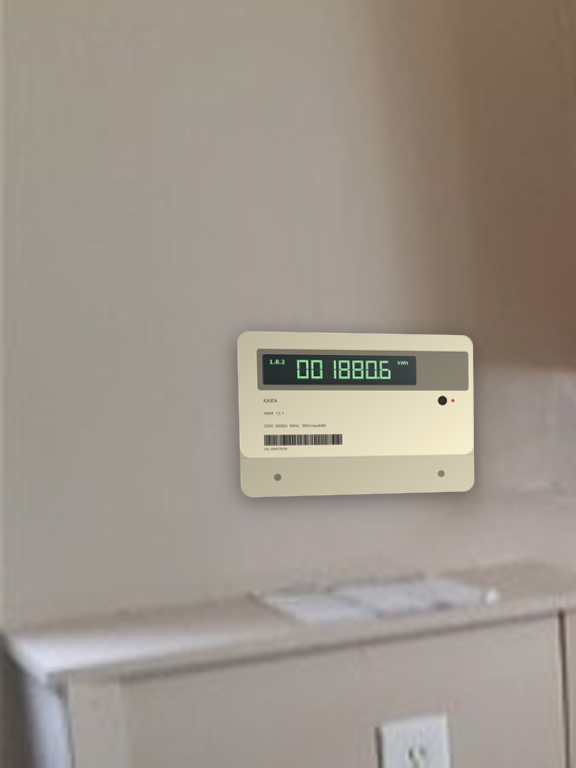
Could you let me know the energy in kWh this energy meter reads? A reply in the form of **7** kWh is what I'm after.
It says **1880.6** kWh
